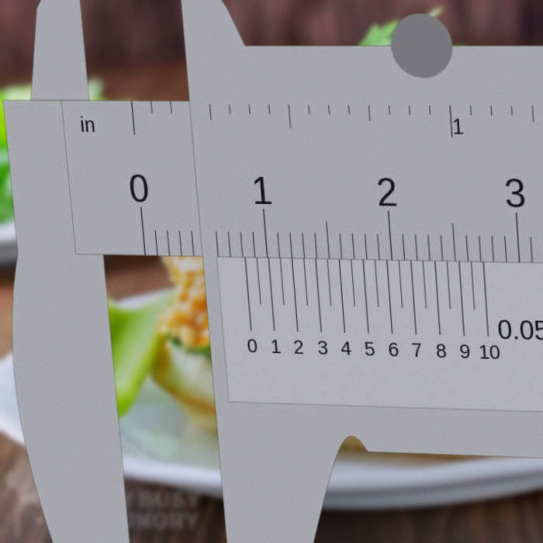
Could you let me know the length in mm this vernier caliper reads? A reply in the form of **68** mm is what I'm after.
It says **8.2** mm
